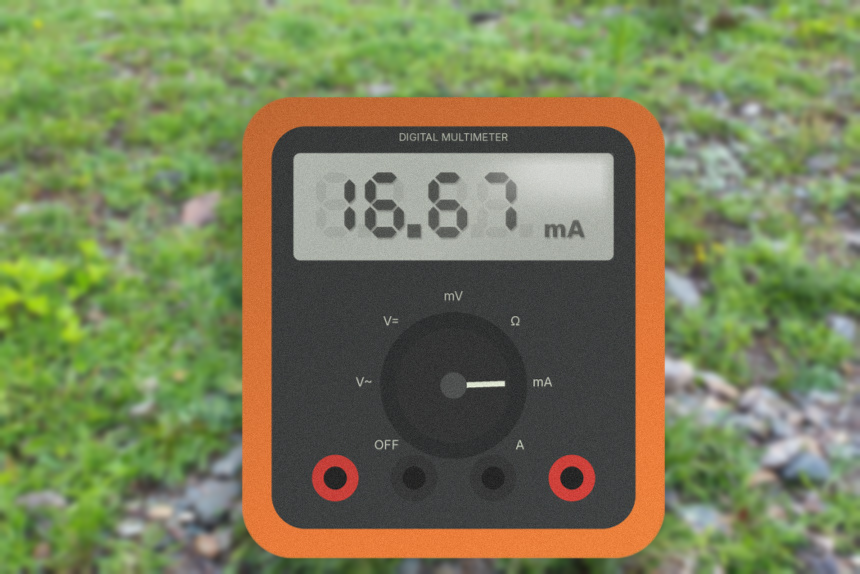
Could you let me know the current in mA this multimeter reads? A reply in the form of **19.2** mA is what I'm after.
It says **16.67** mA
